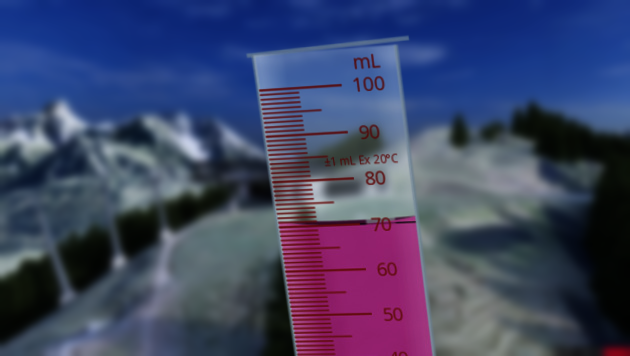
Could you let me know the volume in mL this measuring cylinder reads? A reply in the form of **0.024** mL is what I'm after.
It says **70** mL
